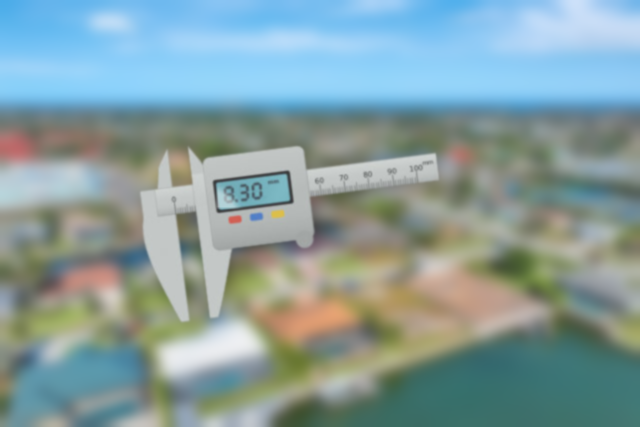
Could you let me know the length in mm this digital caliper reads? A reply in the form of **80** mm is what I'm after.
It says **8.30** mm
